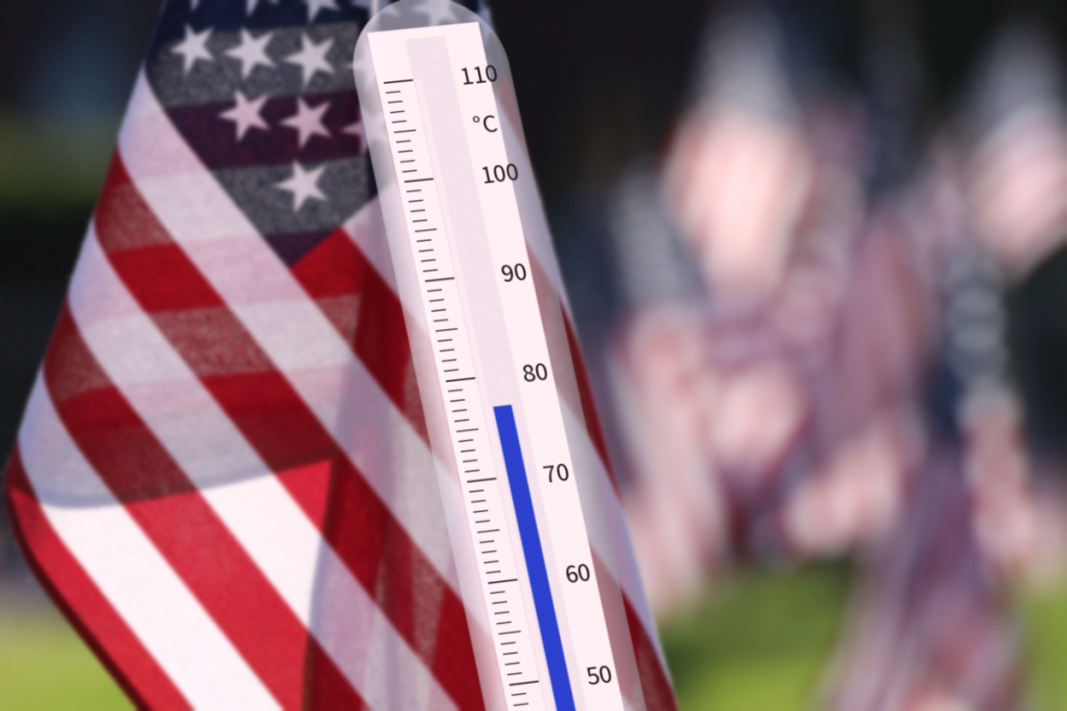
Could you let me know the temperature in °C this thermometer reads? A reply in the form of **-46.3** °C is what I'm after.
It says **77** °C
